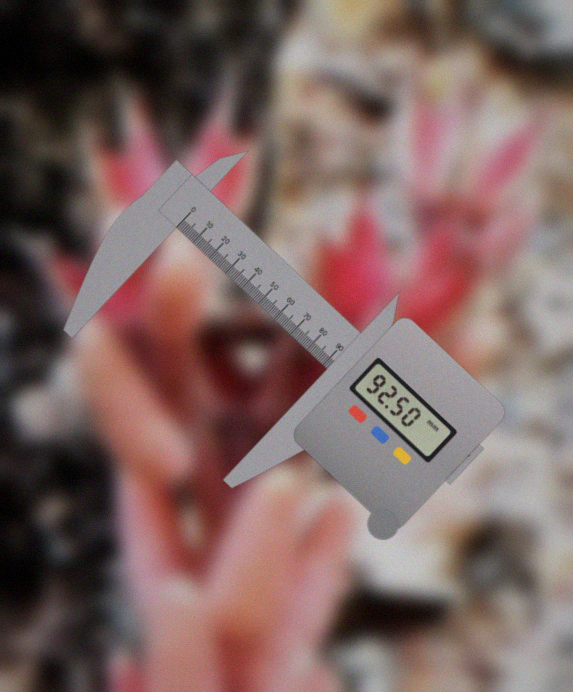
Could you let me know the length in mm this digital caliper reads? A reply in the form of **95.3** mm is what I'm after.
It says **92.50** mm
